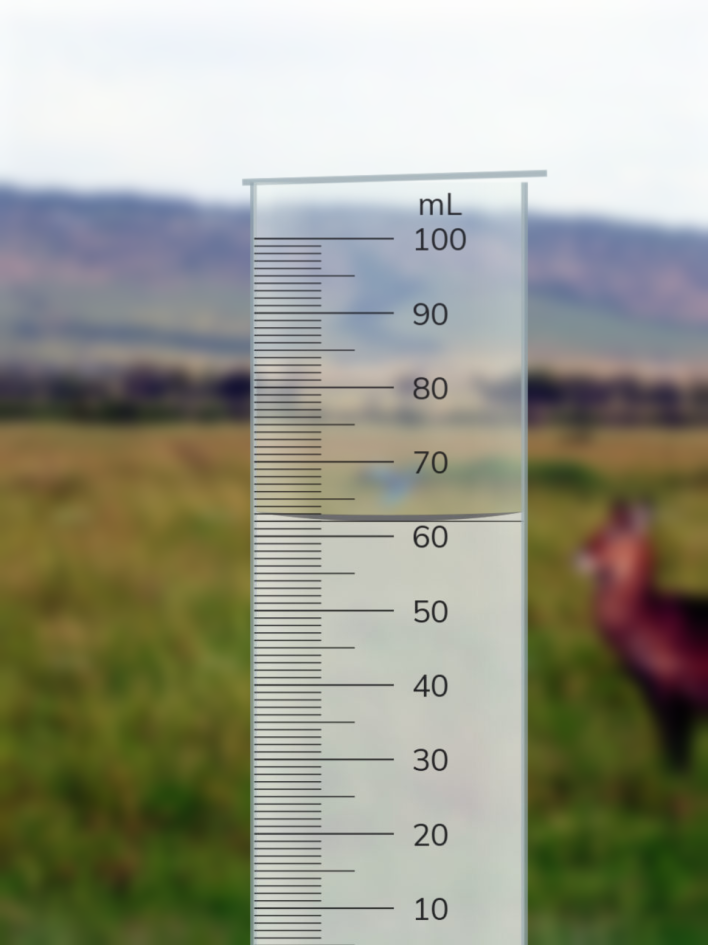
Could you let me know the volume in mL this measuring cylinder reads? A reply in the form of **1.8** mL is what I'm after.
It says **62** mL
